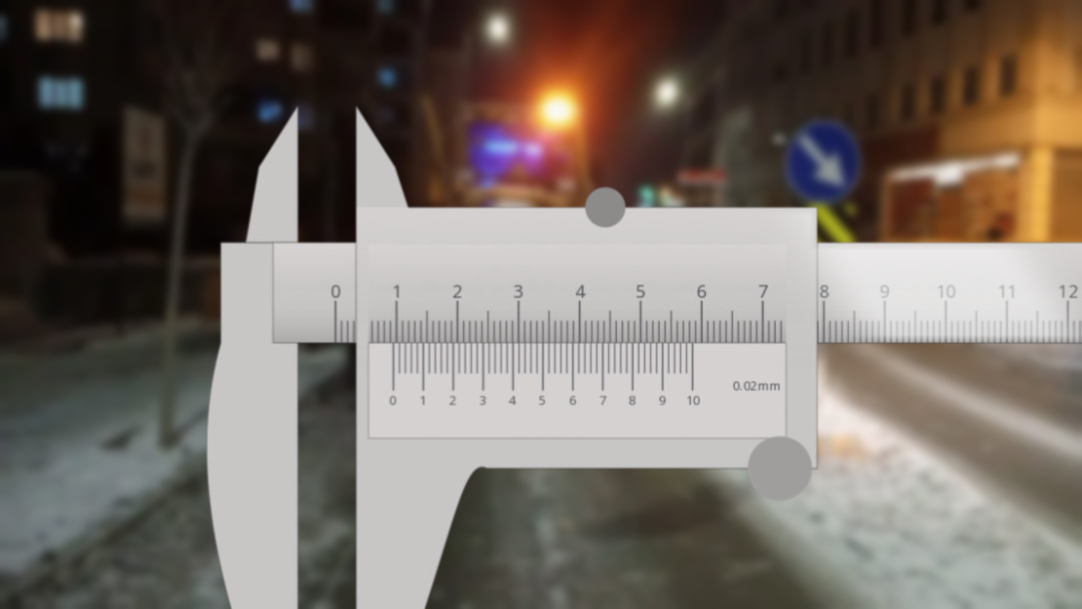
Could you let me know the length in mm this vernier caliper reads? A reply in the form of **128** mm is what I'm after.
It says **9.5** mm
